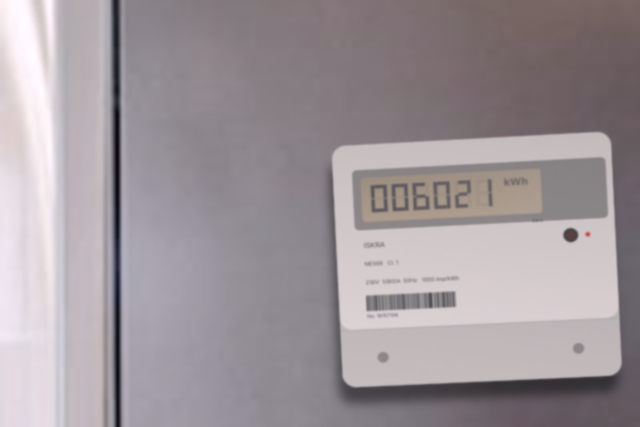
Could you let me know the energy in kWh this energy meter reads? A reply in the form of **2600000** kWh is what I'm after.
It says **6021** kWh
